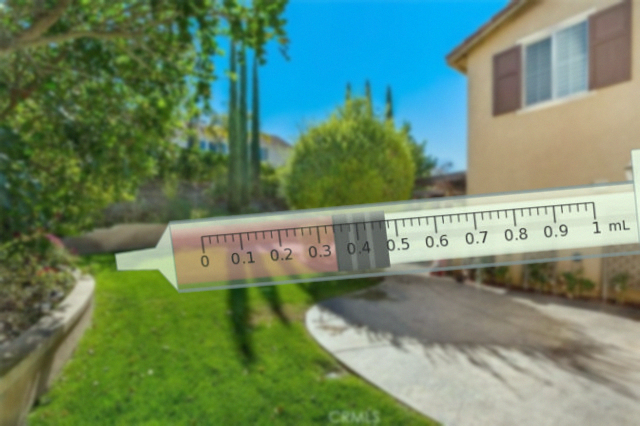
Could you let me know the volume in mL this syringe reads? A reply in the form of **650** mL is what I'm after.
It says **0.34** mL
